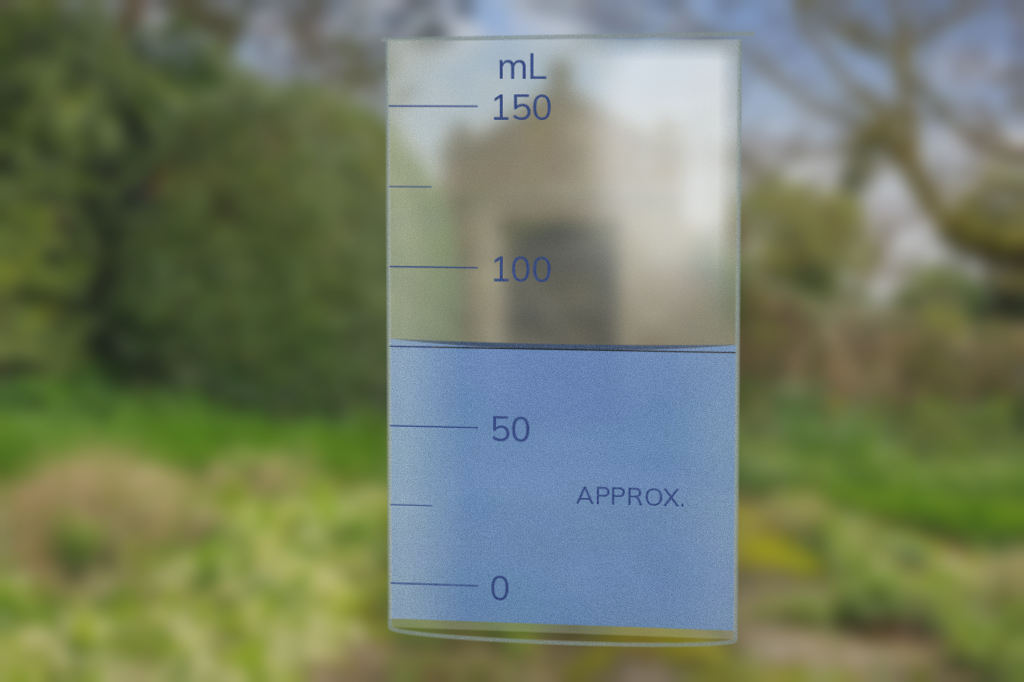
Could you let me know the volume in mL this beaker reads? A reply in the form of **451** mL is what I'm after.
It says **75** mL
